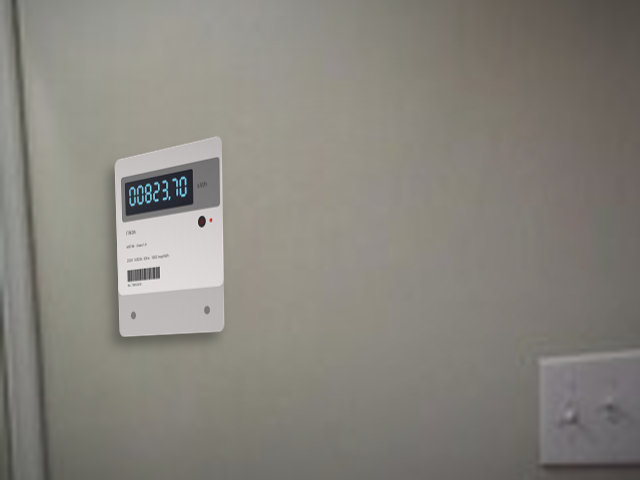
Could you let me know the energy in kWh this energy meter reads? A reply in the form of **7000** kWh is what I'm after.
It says **823.70** kWh
